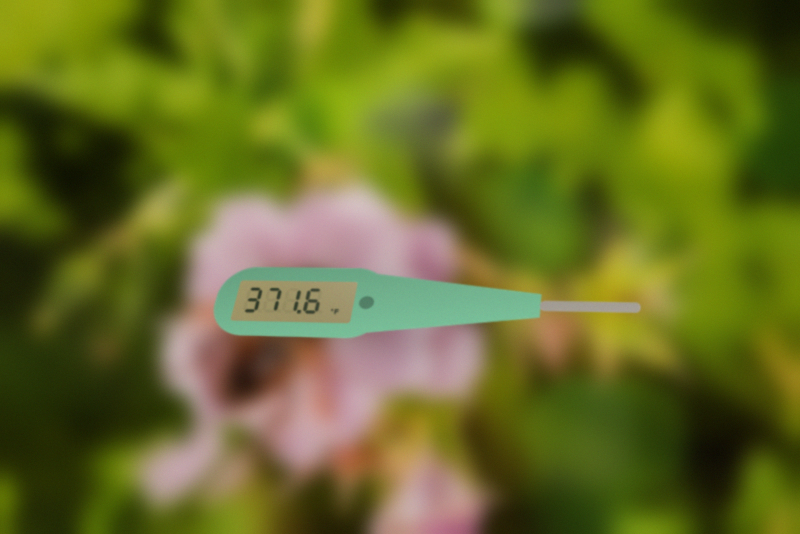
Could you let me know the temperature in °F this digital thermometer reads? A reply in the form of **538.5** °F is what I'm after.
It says **371.6** °F
